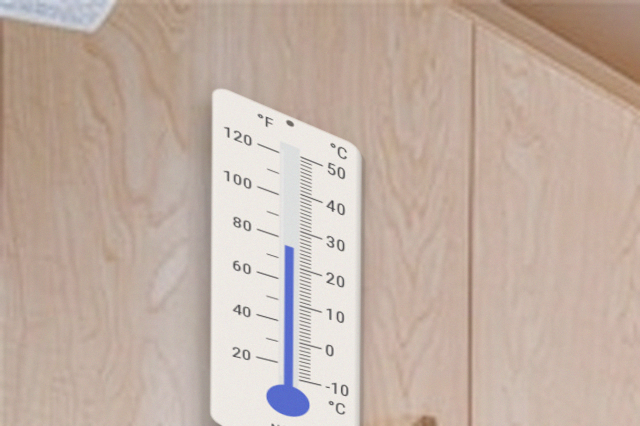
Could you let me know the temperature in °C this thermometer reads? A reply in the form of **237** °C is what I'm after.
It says **25** °C
